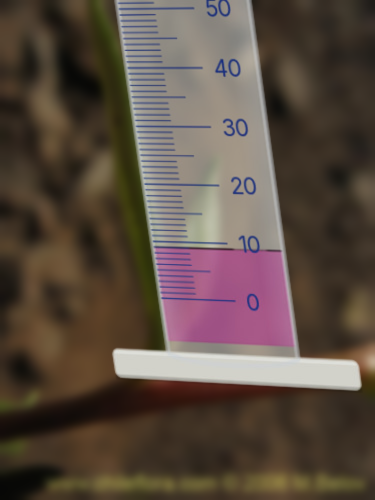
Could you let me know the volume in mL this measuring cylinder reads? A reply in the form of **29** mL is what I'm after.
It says **9** mL
